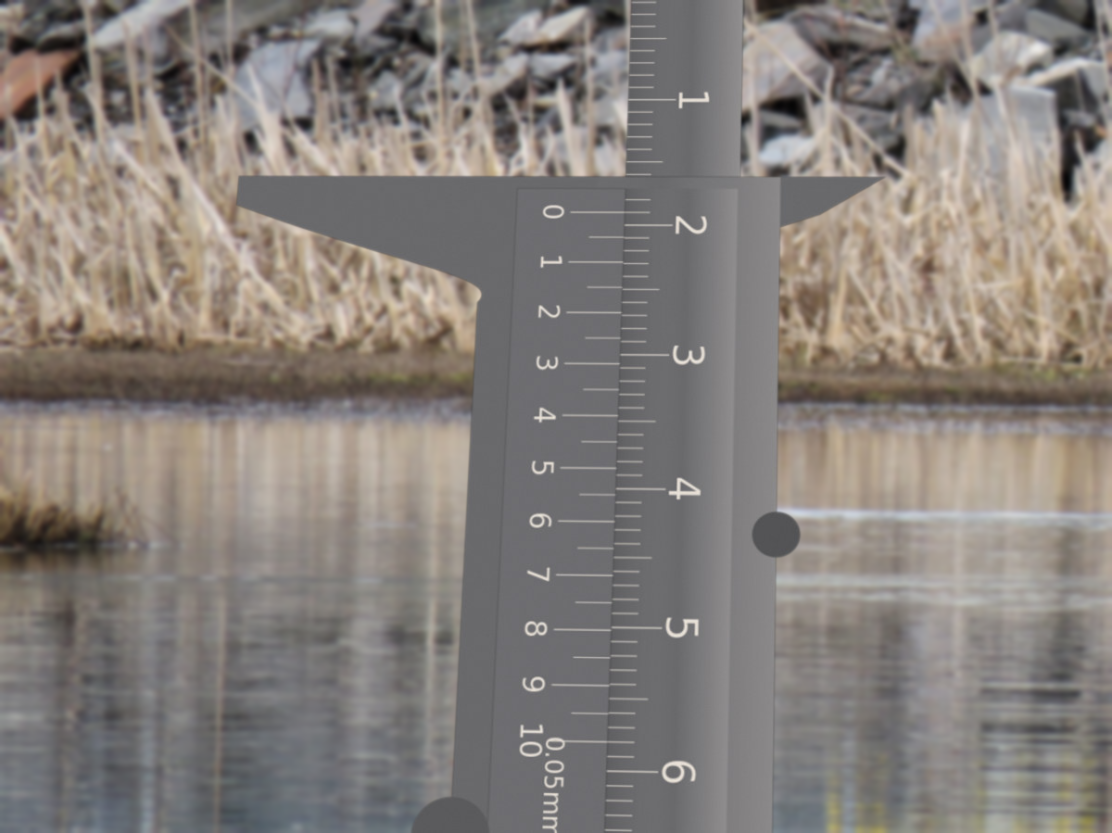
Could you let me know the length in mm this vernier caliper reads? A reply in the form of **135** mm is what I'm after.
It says **19.0** mm
